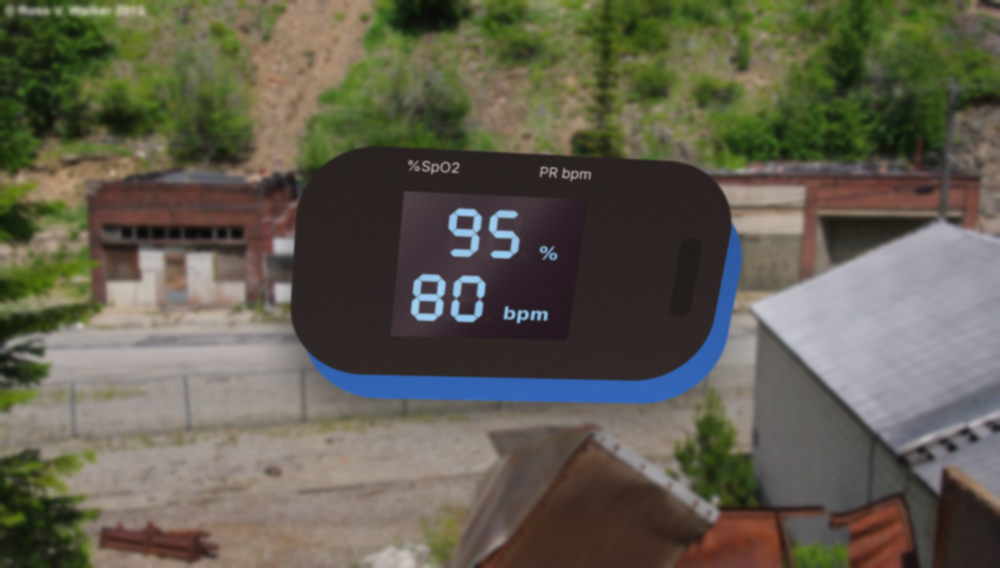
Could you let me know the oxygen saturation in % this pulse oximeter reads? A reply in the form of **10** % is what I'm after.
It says **95** %
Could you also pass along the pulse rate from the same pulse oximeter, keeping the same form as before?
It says **80** bpm
